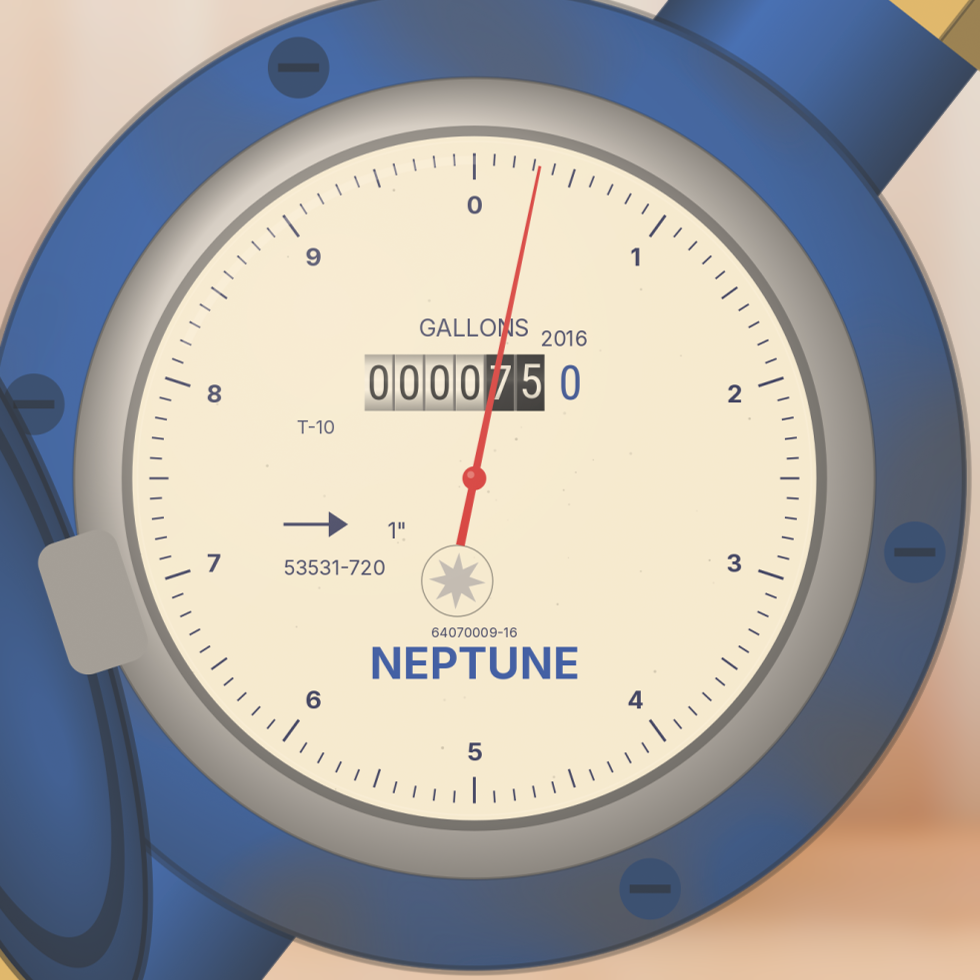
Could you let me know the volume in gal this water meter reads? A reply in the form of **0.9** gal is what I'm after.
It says **750.3** gal
